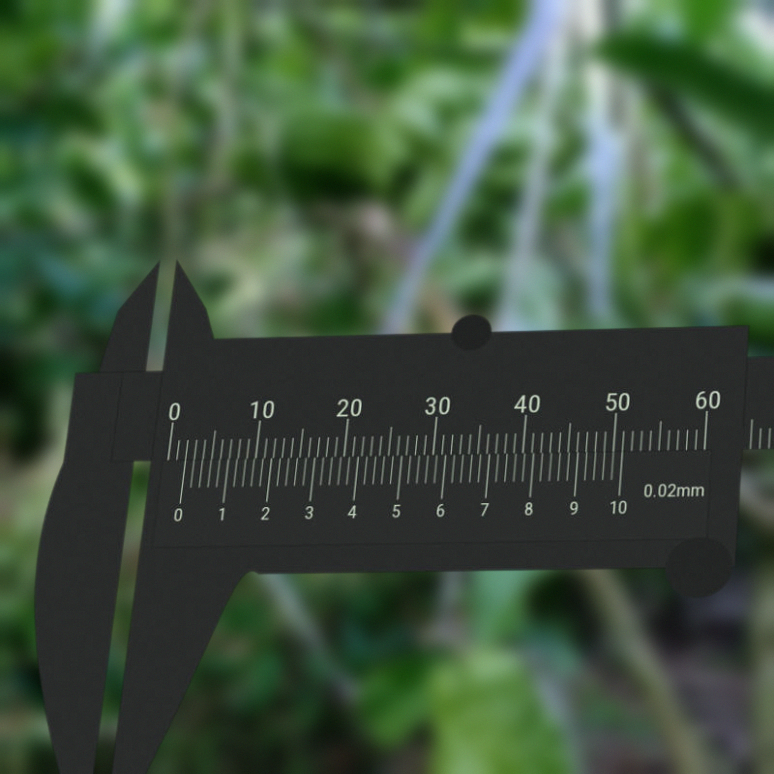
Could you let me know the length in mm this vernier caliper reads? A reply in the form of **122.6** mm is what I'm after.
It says **2.0** mm
